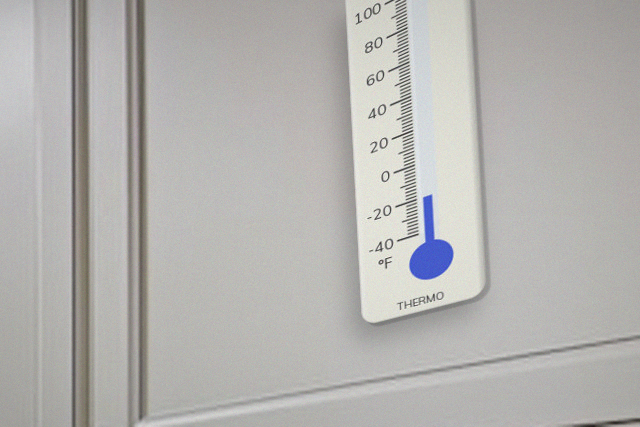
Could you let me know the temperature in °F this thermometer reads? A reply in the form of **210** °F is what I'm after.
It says **-20** °F
